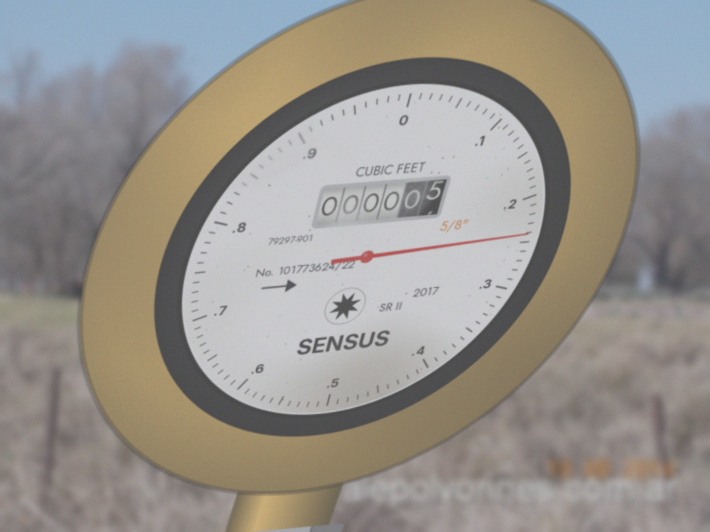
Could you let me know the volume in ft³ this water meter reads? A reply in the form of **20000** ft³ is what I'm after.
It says **5.24** ft³
